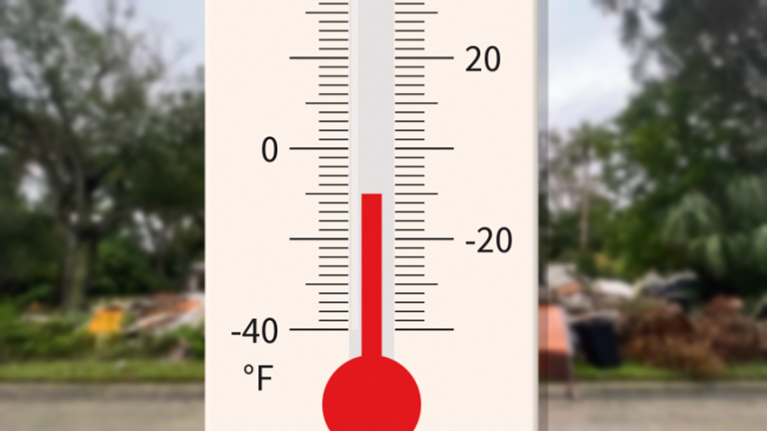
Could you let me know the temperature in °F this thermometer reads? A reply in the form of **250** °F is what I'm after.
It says **-10** °F
